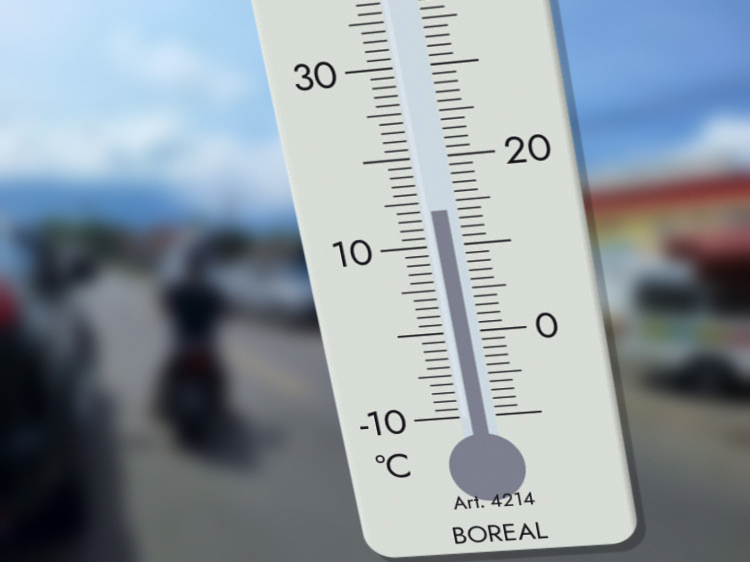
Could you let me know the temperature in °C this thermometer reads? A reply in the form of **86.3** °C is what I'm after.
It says **14** °C
